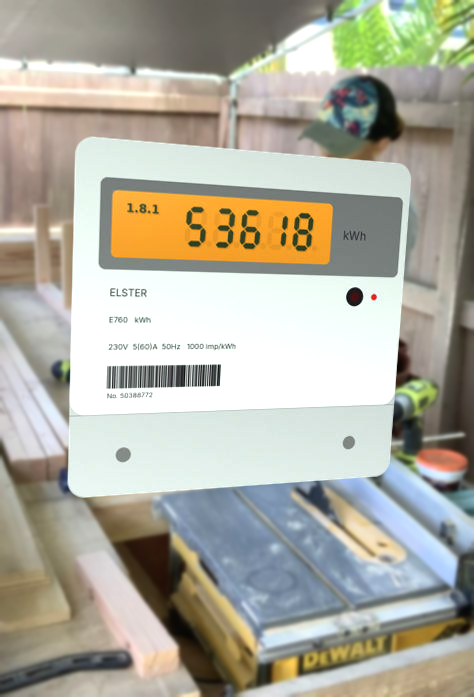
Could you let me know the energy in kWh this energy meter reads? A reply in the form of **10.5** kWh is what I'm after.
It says **53618** kWh
